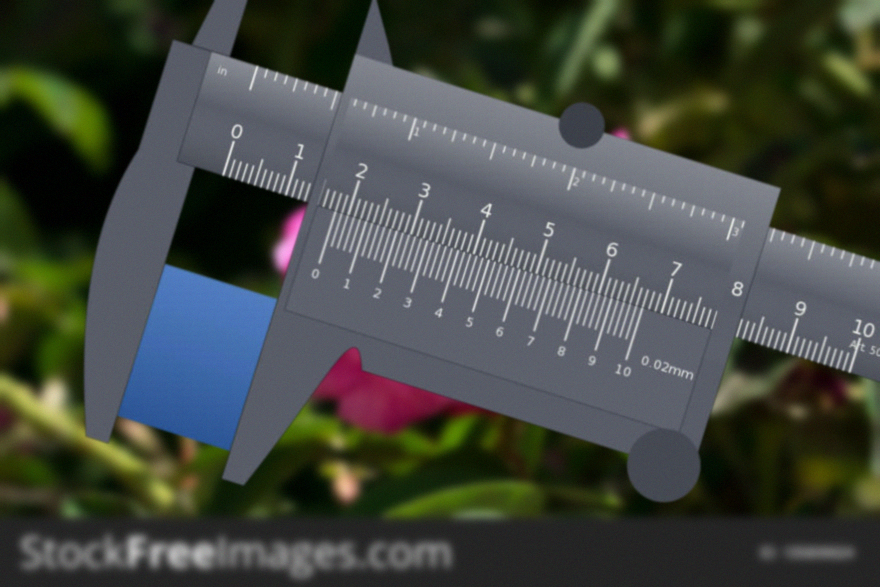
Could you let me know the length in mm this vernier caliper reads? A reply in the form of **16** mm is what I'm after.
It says **18.0** mm
